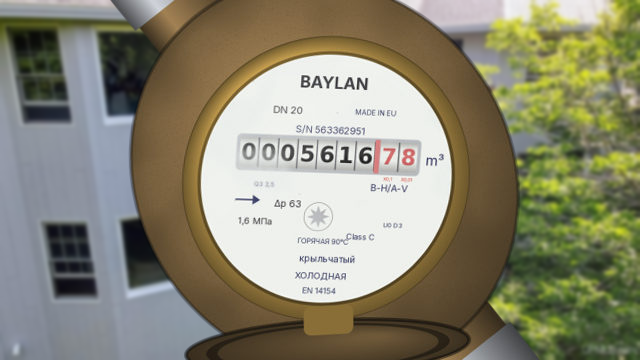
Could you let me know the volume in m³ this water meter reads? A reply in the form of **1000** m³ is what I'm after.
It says **5616.78** m³
